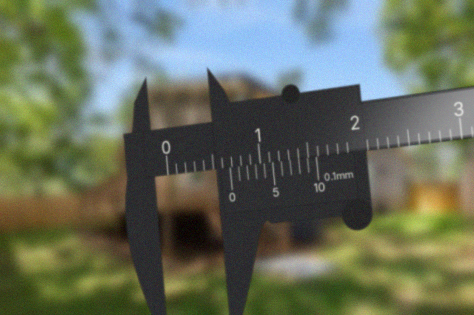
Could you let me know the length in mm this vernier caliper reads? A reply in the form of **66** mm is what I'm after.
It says **6.8** mm
